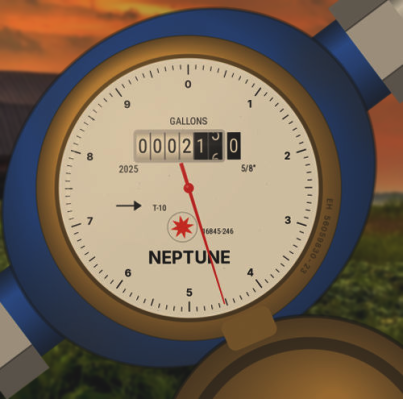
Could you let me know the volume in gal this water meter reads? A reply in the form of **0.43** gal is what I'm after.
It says **2154.5** gal
